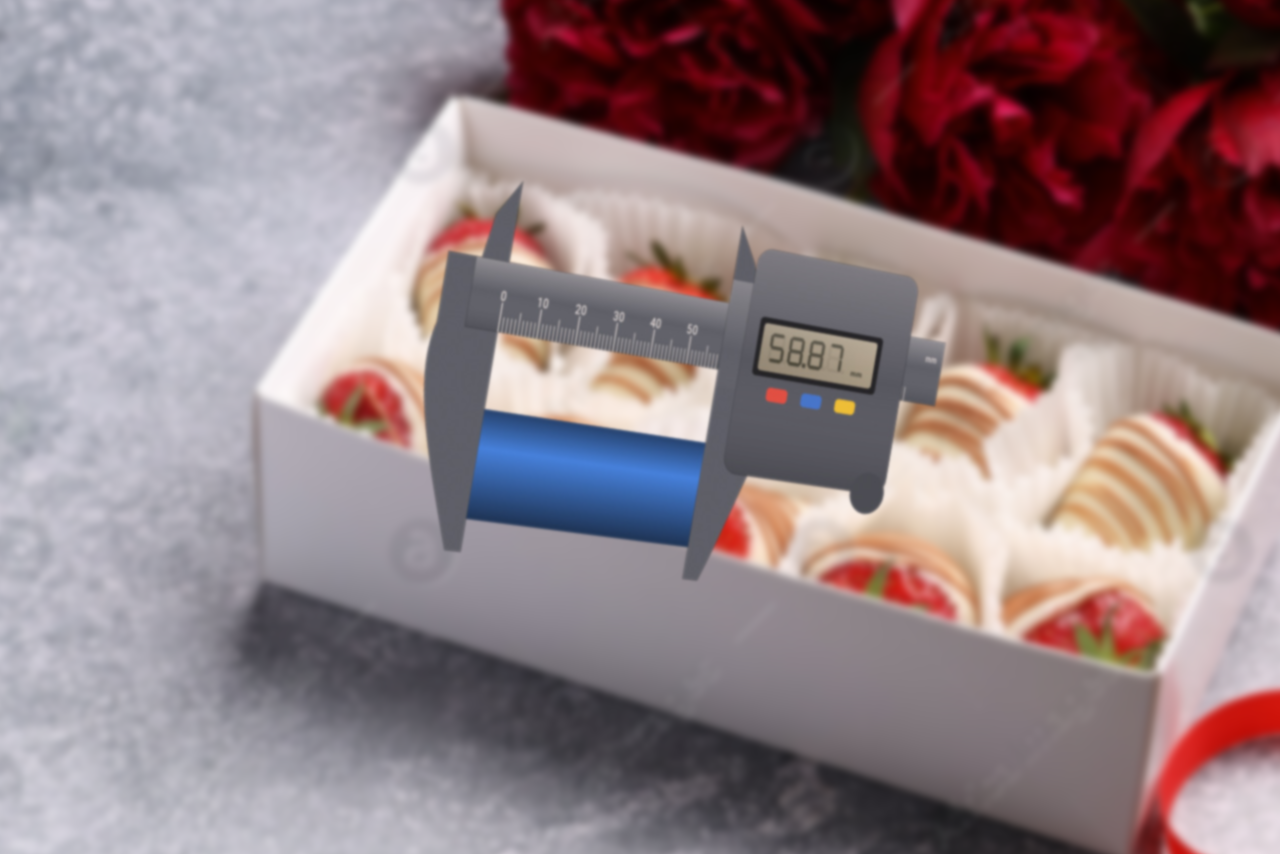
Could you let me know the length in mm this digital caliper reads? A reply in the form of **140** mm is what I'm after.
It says **58.87** mm
